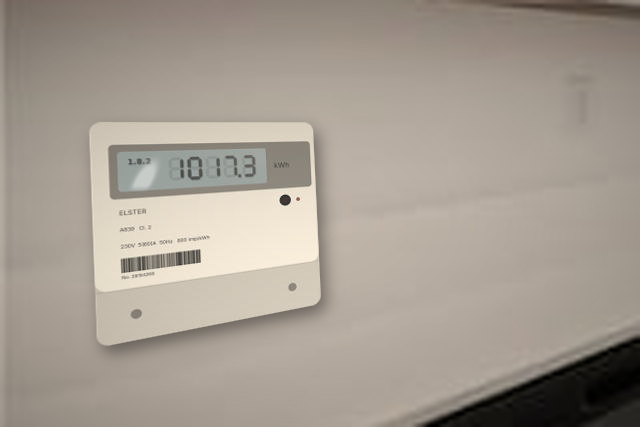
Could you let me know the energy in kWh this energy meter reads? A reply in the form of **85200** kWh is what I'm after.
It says **1017.3** kWh
